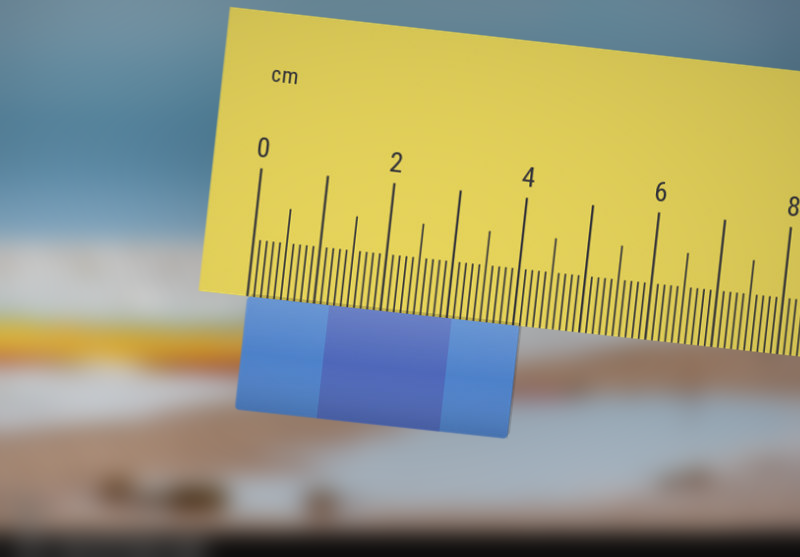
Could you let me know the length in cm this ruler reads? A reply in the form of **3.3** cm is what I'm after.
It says **4.1** cm
